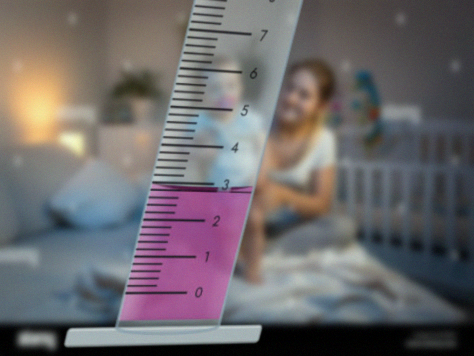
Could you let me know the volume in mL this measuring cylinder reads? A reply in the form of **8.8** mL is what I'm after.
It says **2.8** mL
